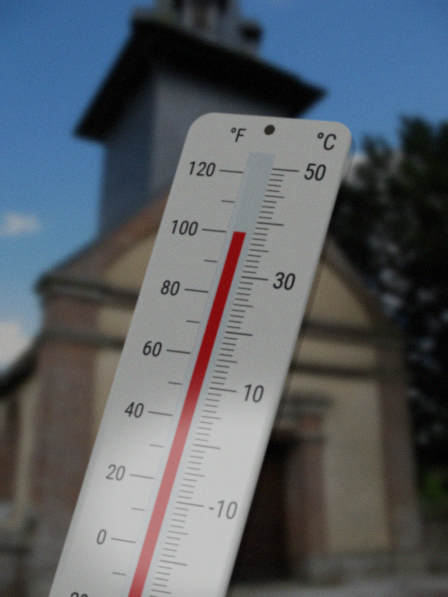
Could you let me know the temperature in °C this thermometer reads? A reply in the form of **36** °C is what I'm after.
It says **38** °C
